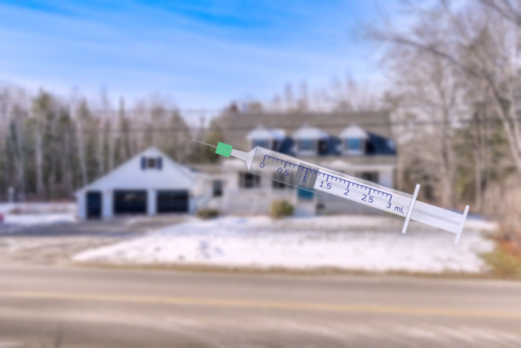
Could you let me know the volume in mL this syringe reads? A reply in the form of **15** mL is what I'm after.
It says **0.8** mL
